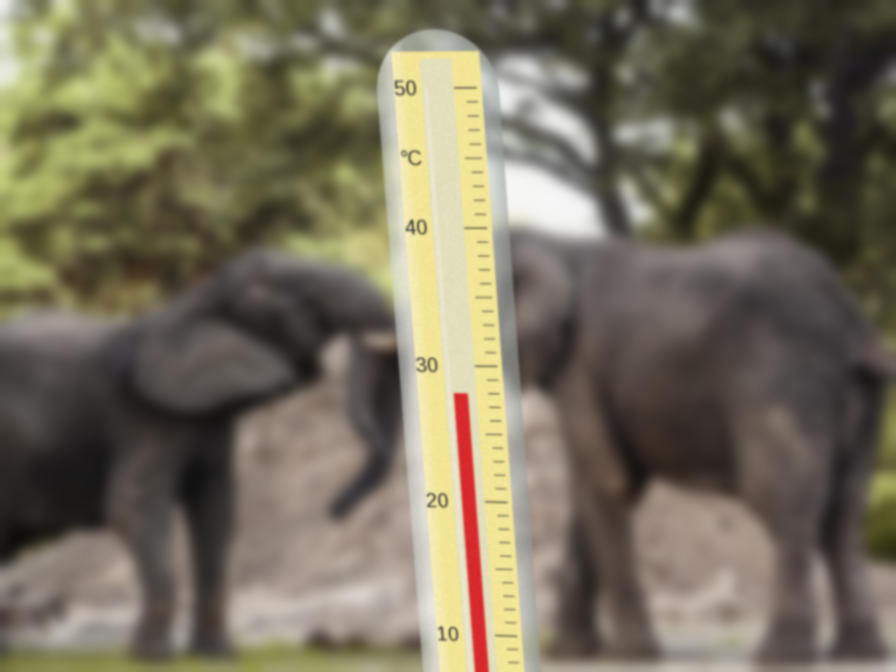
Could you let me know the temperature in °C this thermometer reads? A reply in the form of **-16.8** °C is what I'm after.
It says **28** °C
